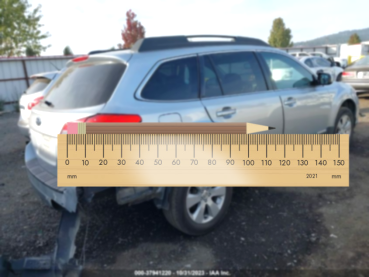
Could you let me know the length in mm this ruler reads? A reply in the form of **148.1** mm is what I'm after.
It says **115** mm
